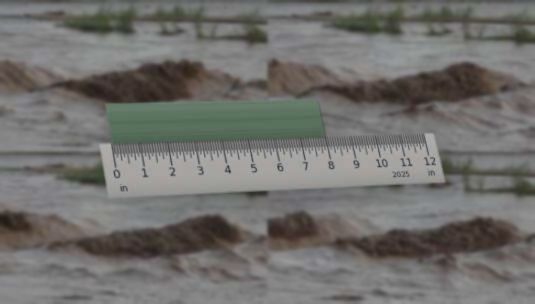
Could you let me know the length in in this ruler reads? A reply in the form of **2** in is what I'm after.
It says **8** in
